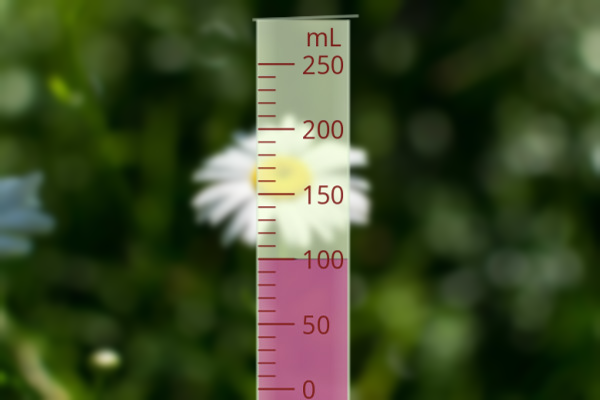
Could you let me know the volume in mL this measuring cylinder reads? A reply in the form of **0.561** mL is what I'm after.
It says **100** mL
